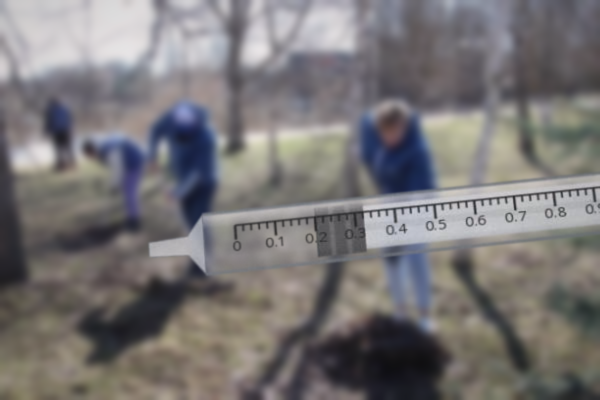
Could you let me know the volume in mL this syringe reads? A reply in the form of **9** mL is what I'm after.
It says **0.2** mL
